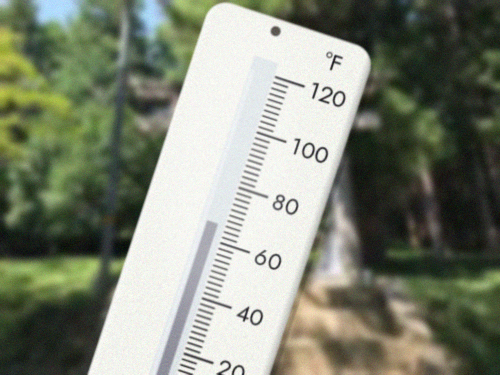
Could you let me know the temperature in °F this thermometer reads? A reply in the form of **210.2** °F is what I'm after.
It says **66** °F
